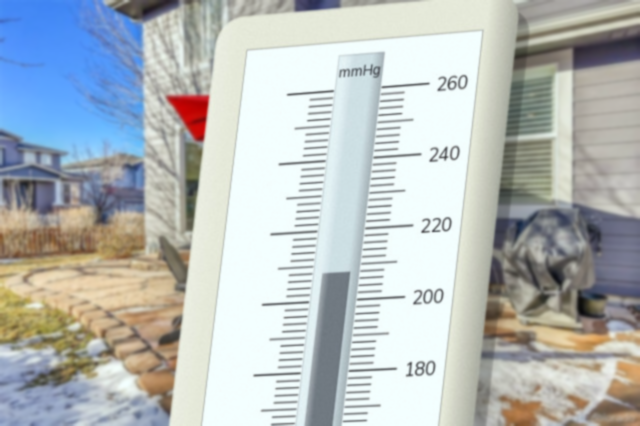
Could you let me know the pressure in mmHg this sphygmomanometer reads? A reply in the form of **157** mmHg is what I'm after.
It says **208** mmHg
